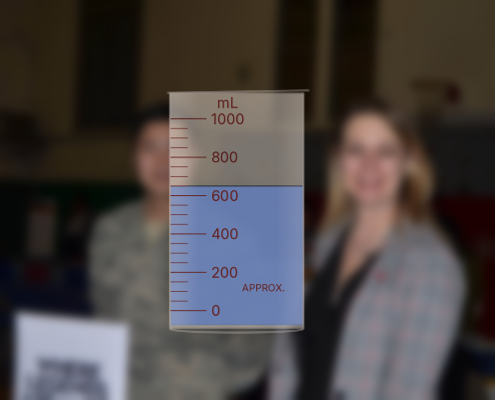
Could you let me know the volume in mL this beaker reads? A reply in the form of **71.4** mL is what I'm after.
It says **650** mL
